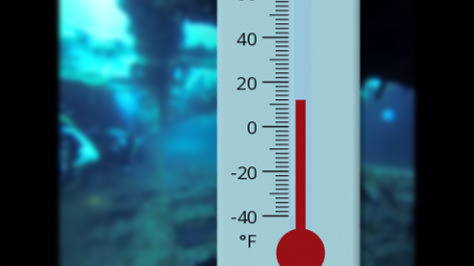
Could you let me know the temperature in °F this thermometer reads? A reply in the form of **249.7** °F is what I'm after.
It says **12** °F
